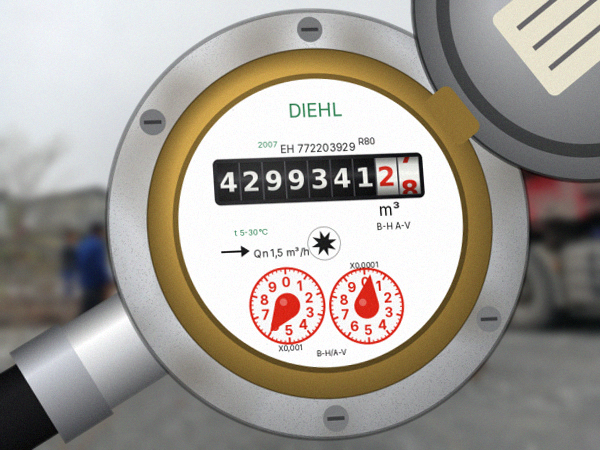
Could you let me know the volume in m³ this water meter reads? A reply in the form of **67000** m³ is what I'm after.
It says **4299341.2760** m³
